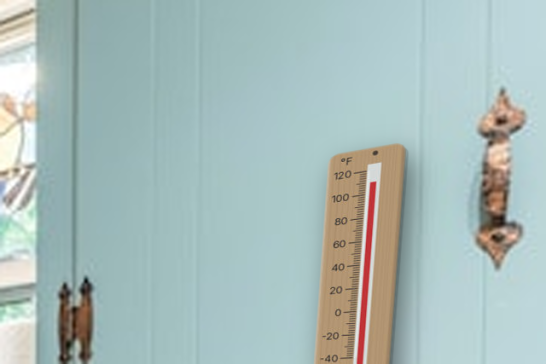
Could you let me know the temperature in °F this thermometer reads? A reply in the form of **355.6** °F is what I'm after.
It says **110** °F
